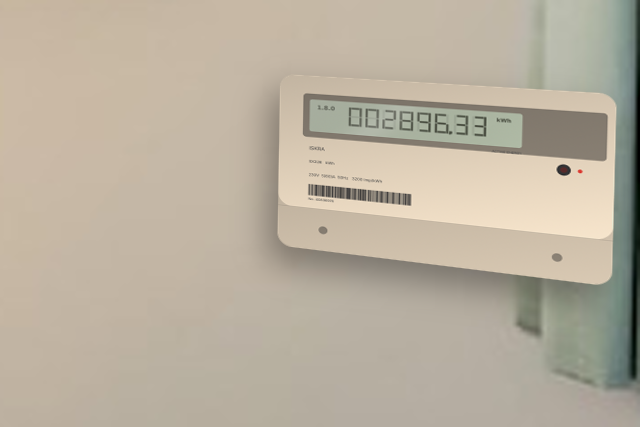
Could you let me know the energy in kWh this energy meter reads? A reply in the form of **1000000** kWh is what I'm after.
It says **2896.33** kWh
